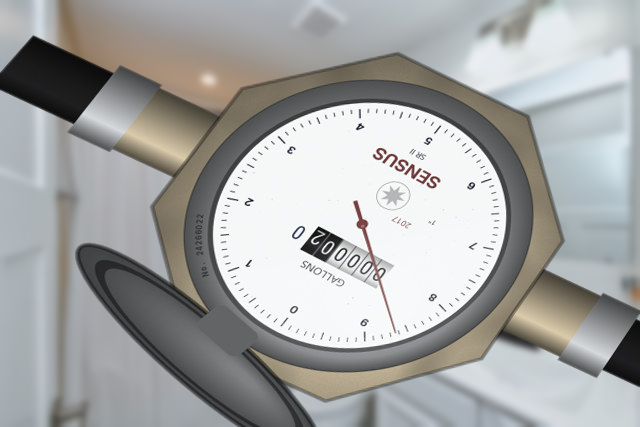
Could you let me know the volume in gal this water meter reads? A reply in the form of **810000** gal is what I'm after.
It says **18.6** gal
